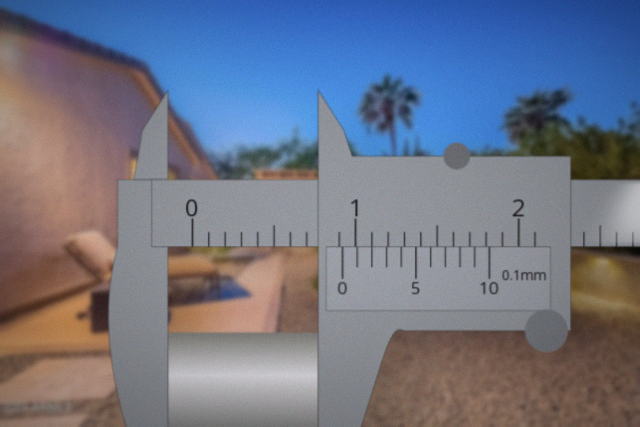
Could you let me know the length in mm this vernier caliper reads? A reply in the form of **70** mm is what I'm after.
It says **9.2** mm
